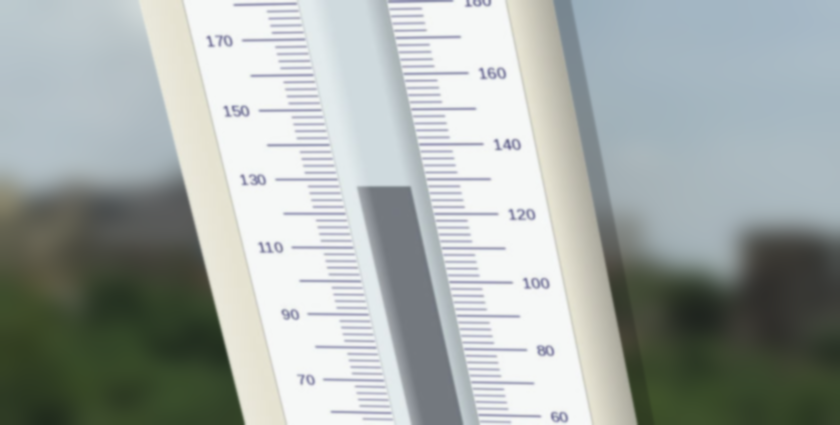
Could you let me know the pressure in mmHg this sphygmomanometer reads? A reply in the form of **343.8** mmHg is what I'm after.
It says **128** mmHg
